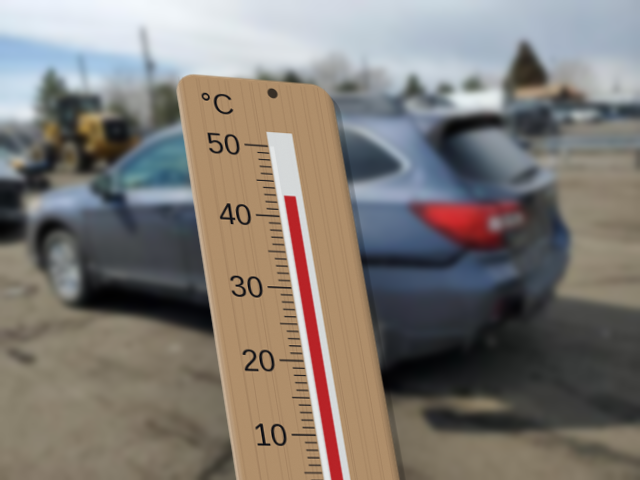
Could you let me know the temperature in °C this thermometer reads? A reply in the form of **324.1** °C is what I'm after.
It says **43** °C
